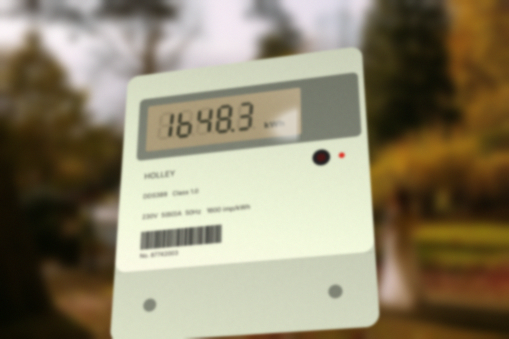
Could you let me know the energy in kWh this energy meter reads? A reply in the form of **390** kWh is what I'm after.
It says **1648.3** kWh
